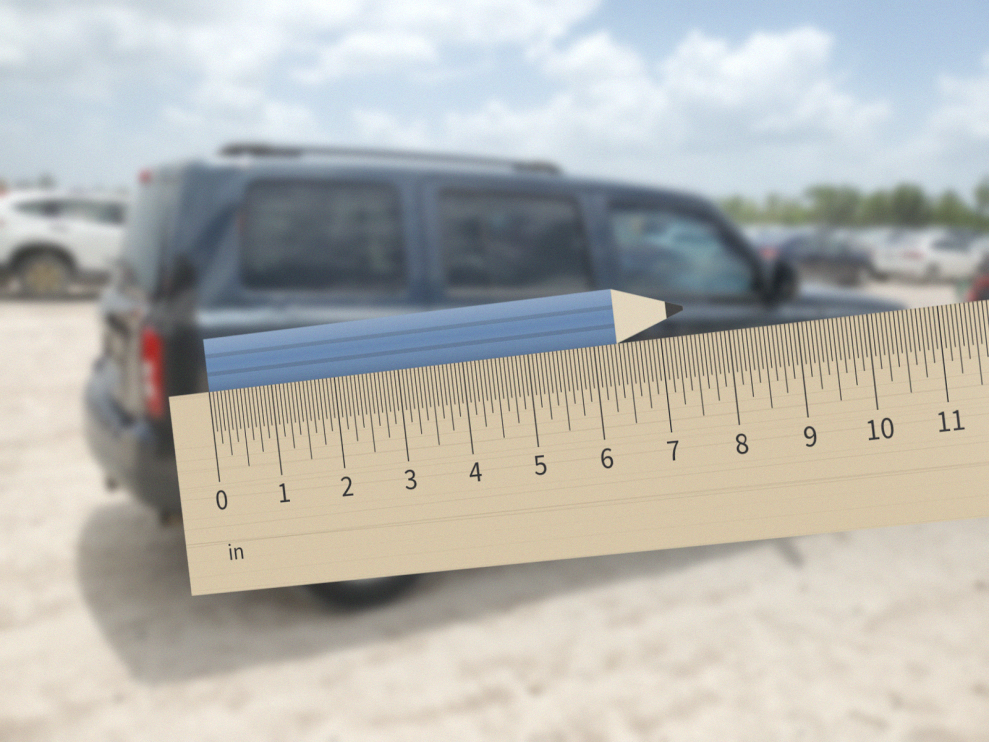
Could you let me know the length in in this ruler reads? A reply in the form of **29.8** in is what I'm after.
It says **7.375** in
